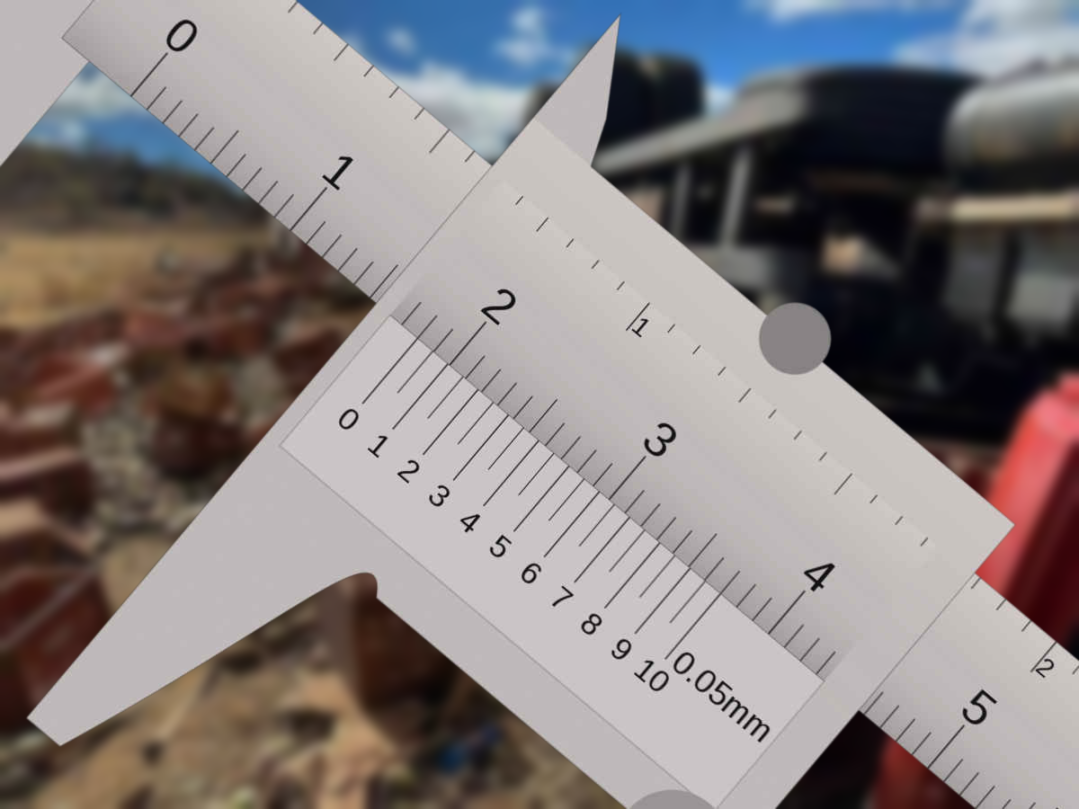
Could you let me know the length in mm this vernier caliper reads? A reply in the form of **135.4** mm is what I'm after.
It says **18.0** mm
